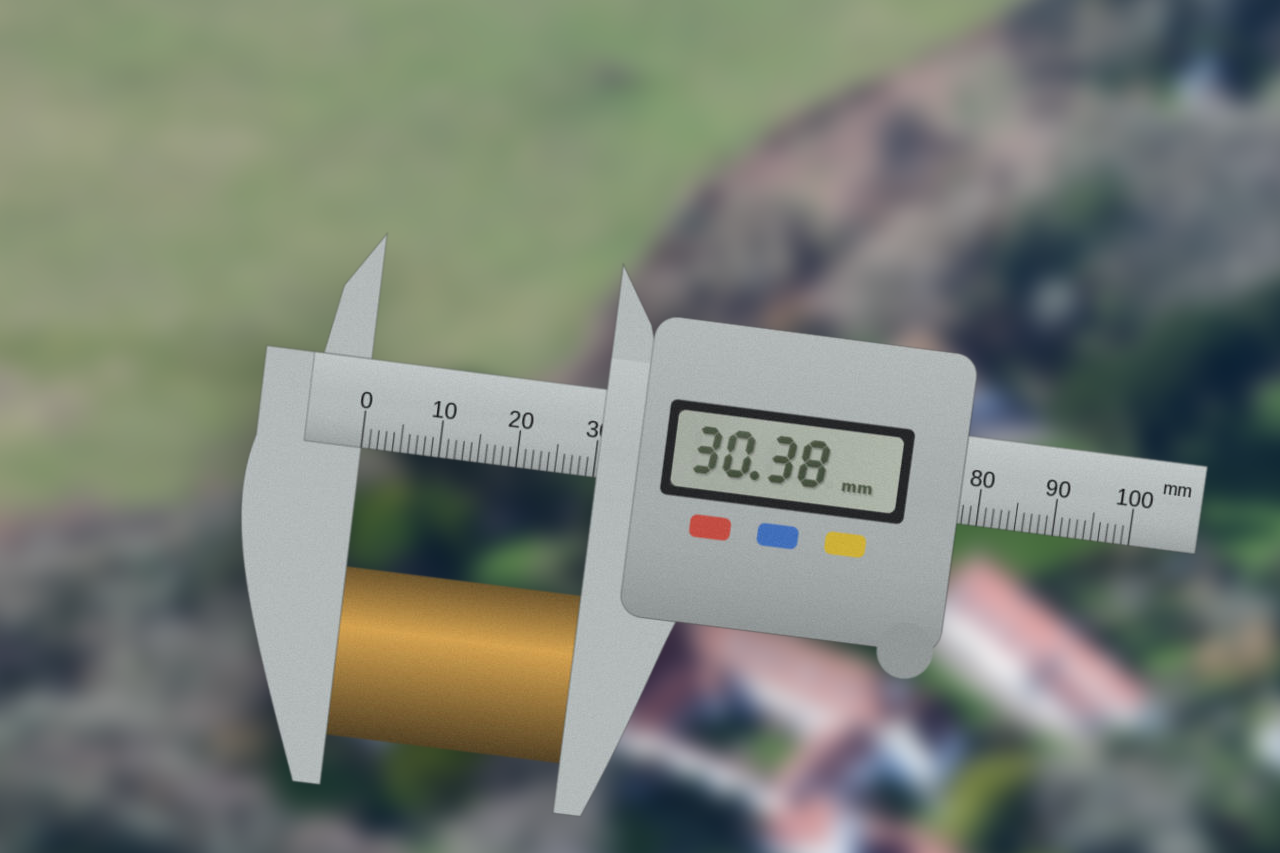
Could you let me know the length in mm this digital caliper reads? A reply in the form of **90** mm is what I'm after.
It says **30.38** mm
